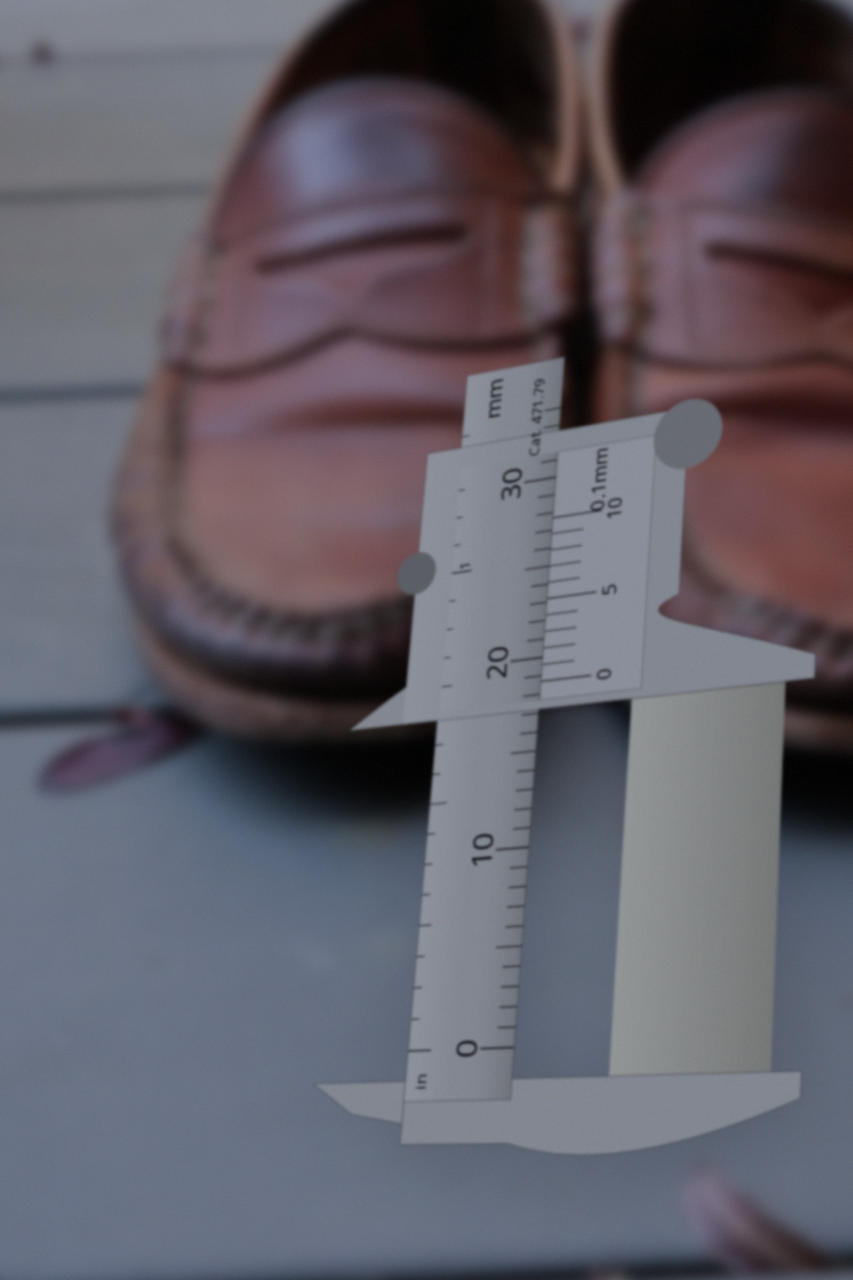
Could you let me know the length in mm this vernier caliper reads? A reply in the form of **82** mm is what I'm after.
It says **18.7** mm
